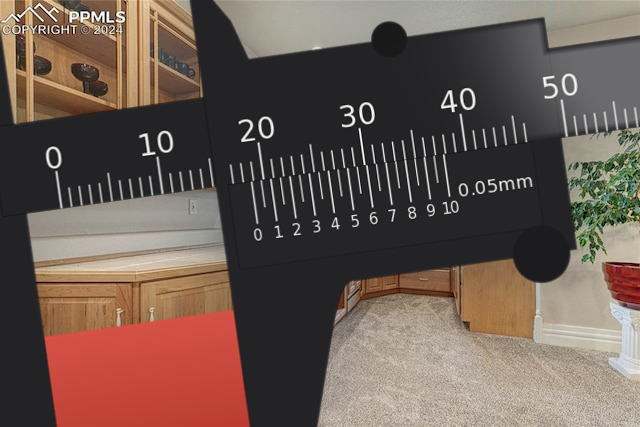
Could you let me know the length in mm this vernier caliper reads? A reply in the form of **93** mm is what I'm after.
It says **18.8** mm
